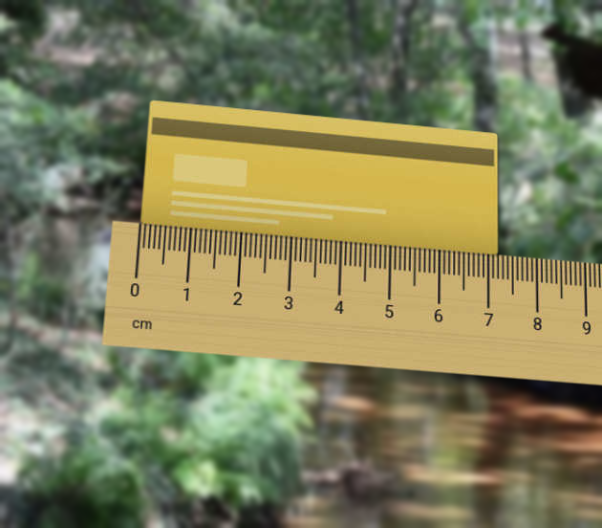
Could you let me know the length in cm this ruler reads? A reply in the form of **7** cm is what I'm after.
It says **7.2** cm
